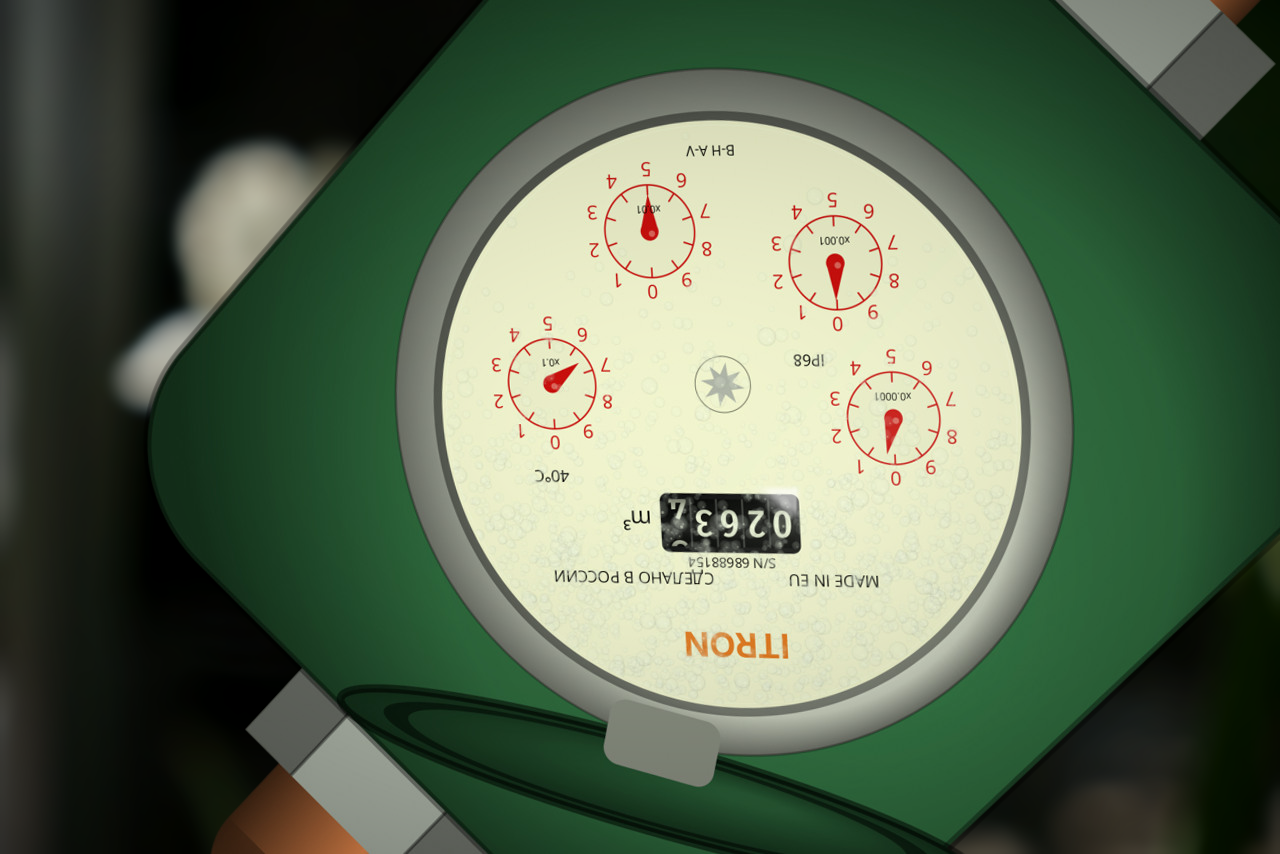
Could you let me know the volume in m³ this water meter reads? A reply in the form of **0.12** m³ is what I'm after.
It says **2633.6500** m³
